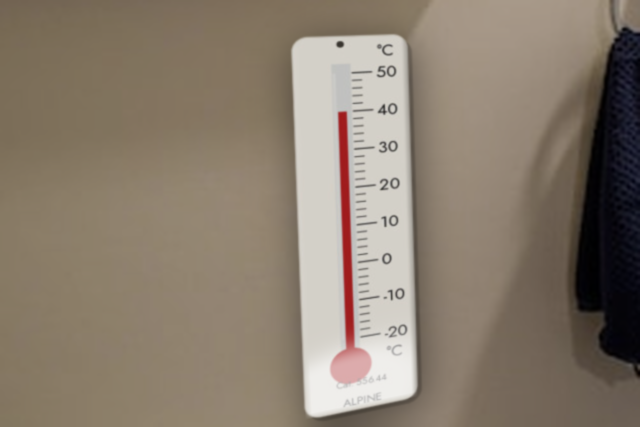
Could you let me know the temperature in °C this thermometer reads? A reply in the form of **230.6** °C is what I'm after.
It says **40** °C
